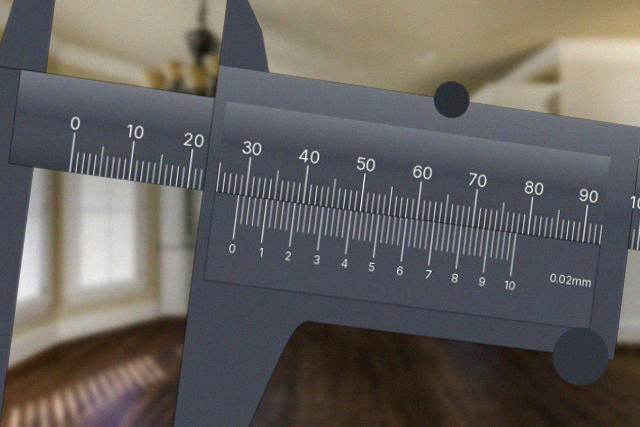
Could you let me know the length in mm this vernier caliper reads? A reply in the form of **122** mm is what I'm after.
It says **28.8** mm
